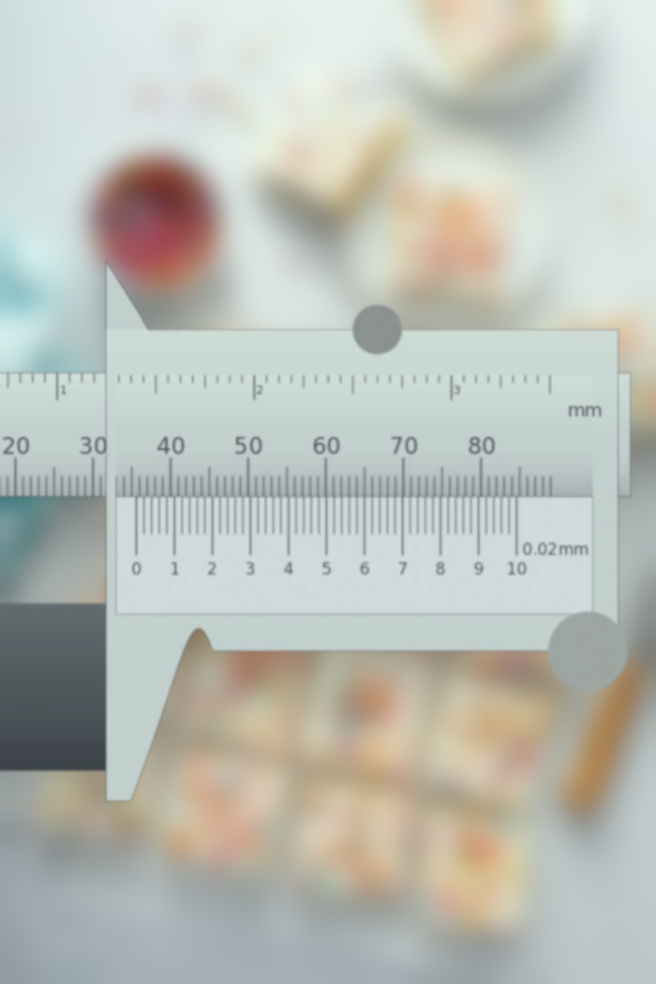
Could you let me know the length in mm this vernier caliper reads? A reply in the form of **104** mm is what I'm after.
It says **35.6** mm
